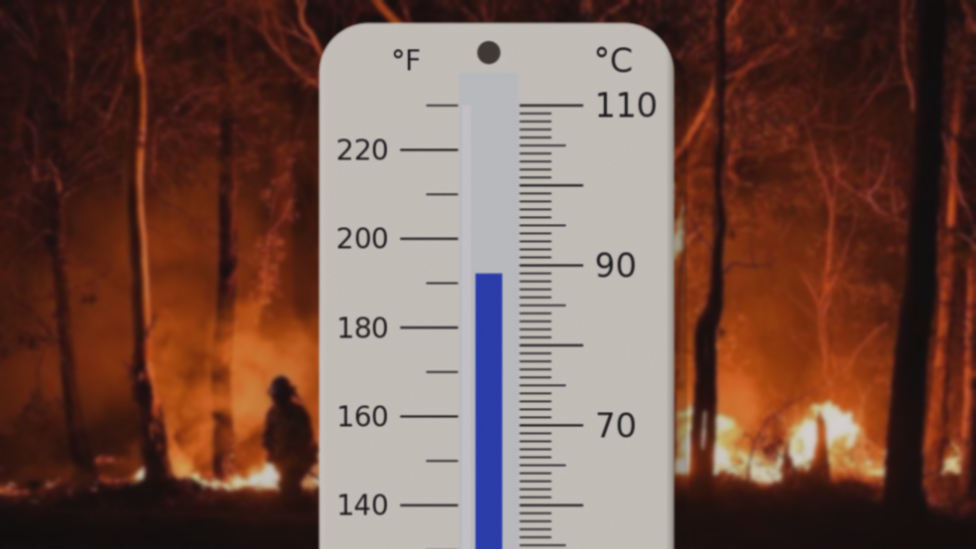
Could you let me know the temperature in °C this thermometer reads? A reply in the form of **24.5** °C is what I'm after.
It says **89** °C
